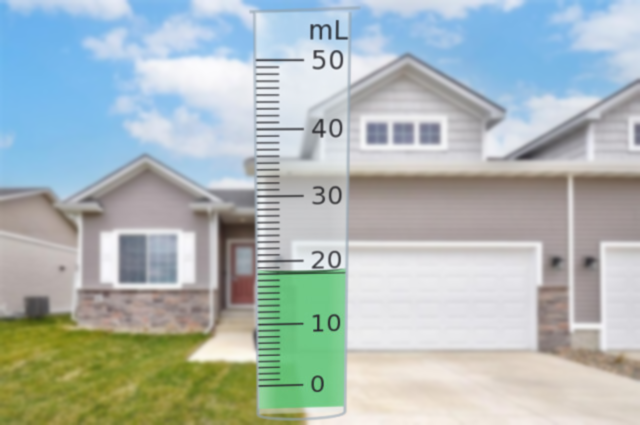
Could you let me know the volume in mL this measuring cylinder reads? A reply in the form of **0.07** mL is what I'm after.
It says **18** mL
